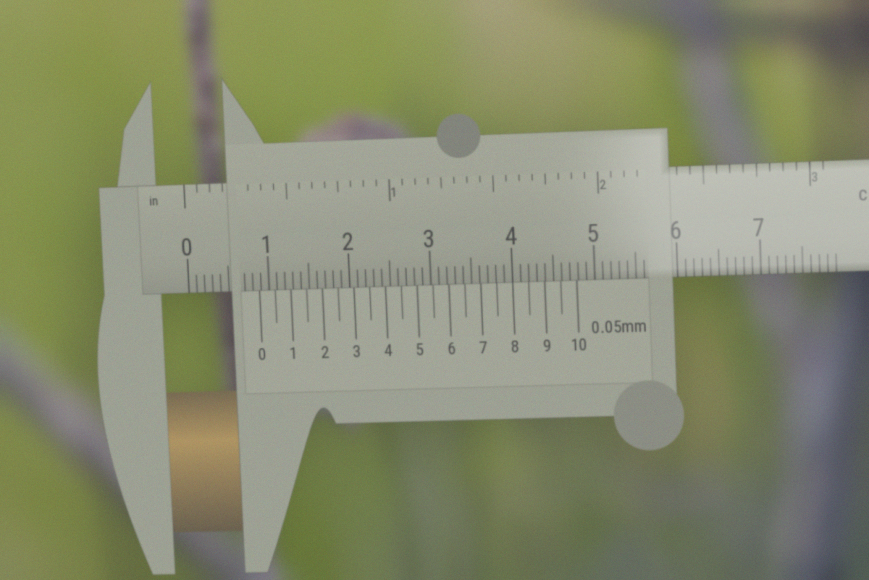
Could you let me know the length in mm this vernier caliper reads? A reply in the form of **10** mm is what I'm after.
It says **8.8** mm
